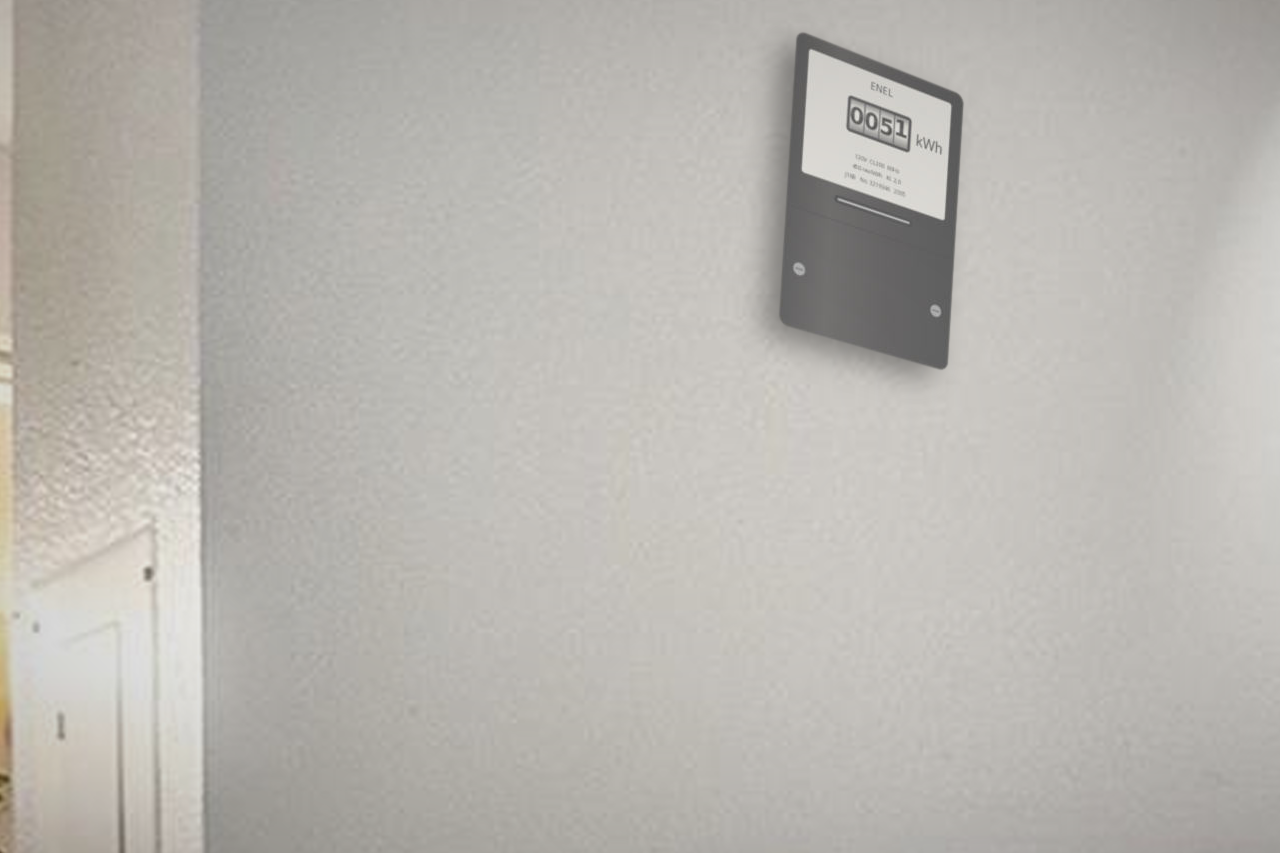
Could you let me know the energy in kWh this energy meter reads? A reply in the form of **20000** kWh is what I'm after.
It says **51** kWh
